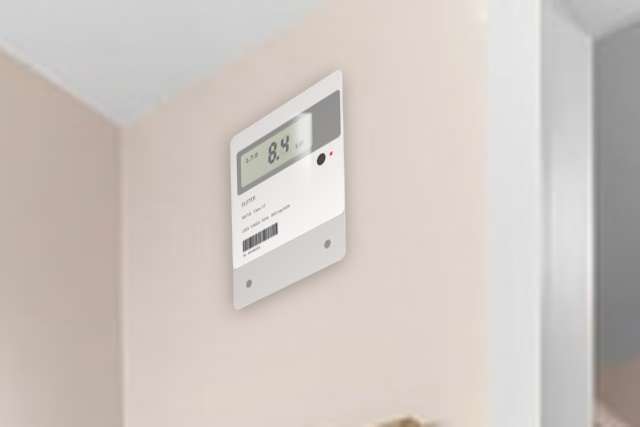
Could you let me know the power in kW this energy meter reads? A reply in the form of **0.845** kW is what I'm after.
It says **8.4** kW
